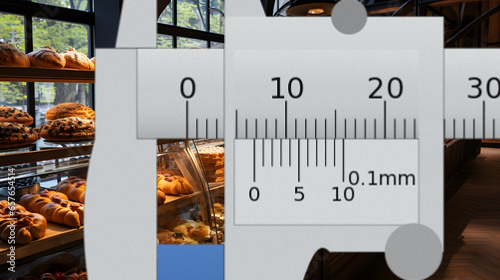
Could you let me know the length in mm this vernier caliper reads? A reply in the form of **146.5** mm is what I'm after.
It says **6.8** mm
